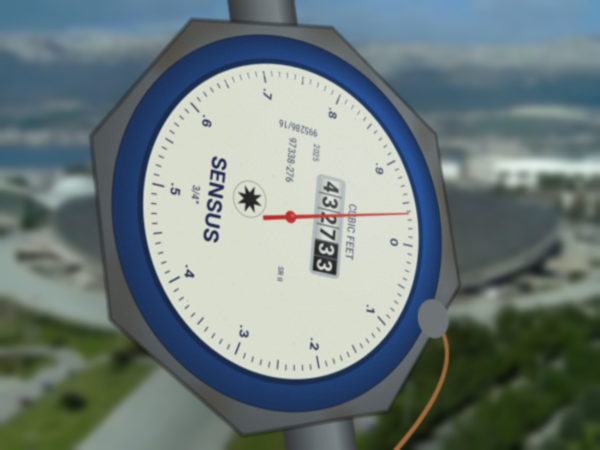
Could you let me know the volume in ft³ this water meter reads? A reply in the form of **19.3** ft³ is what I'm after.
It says **432732.96** ft³
